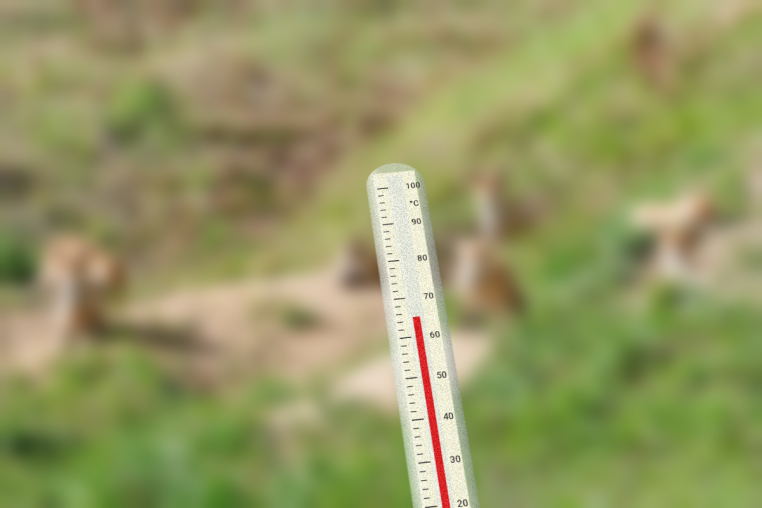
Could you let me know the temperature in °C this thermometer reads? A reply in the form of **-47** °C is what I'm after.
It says **65** °C
